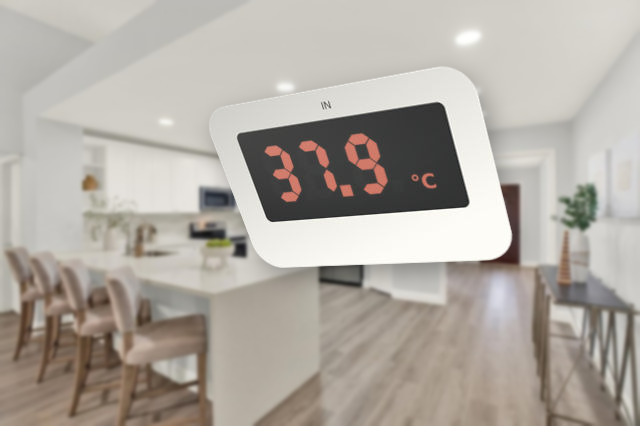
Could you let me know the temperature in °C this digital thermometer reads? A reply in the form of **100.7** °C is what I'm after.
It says **37.9** °C
